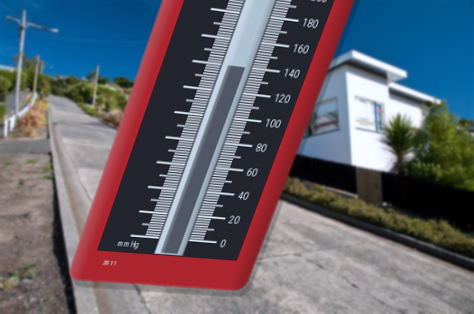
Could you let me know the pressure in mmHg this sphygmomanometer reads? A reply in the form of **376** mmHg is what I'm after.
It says **140** mmHg
